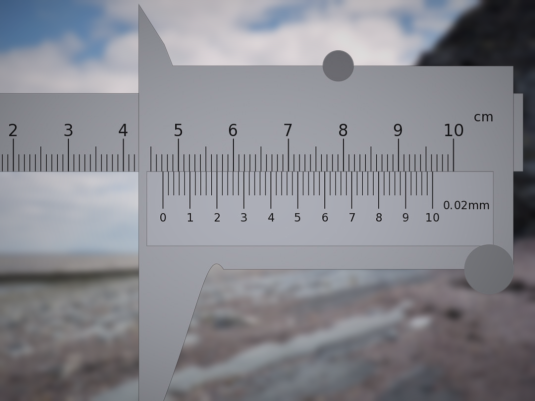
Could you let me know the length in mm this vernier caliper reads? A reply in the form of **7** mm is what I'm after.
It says **47.2** mm
